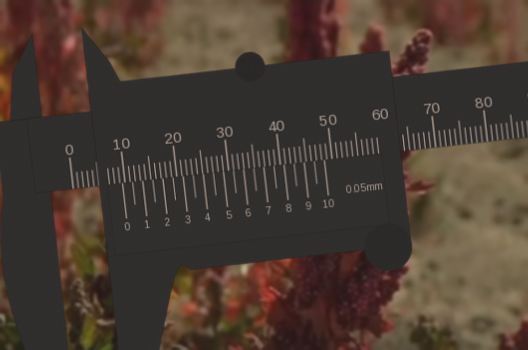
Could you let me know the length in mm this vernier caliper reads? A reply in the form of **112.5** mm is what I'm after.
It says **9.5** mm
